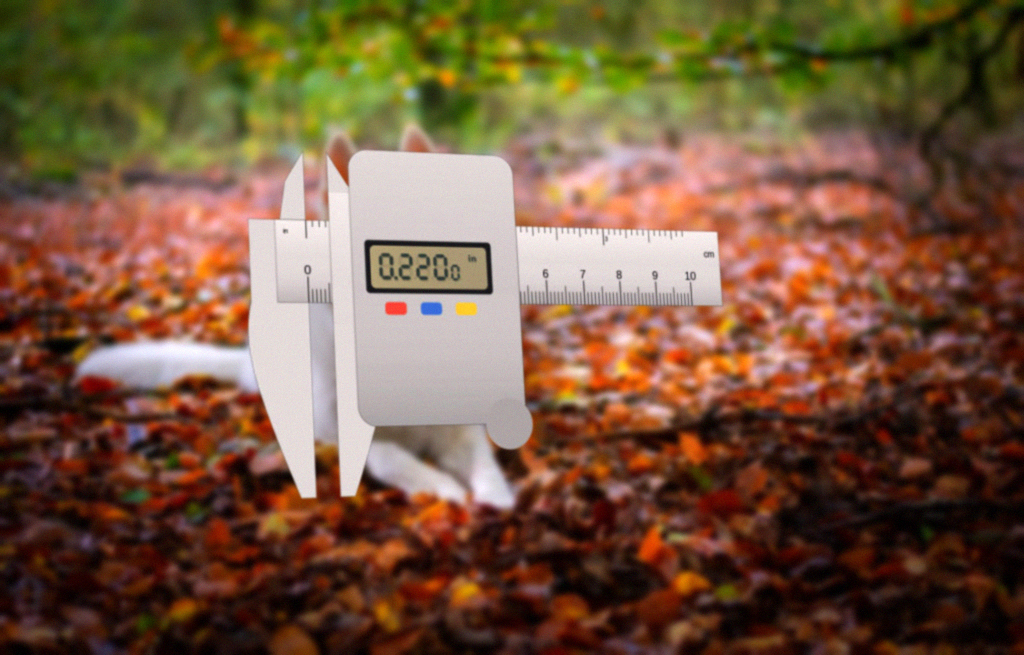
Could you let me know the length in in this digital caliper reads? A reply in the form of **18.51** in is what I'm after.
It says **0.2200** in
